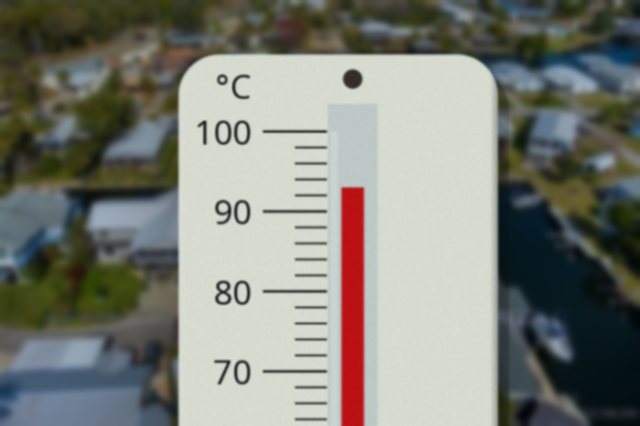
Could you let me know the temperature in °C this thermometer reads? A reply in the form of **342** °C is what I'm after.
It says **93** °C
